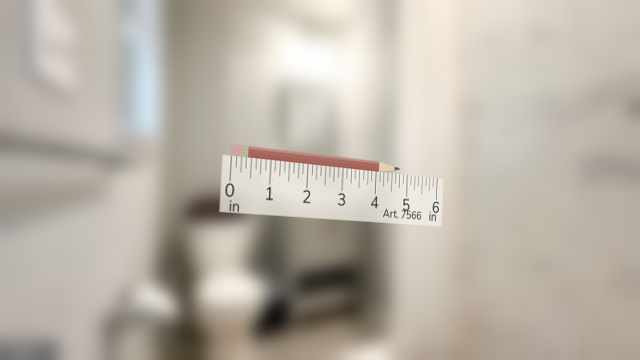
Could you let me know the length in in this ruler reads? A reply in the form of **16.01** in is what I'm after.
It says **4.75** in
